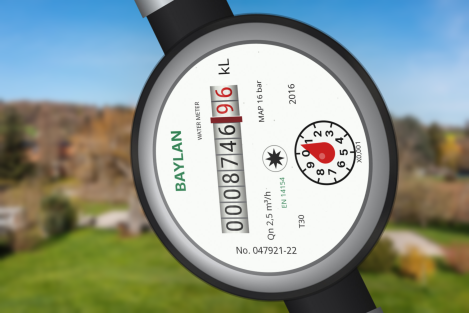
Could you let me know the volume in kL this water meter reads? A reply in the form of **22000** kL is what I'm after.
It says **8746.960** kL
